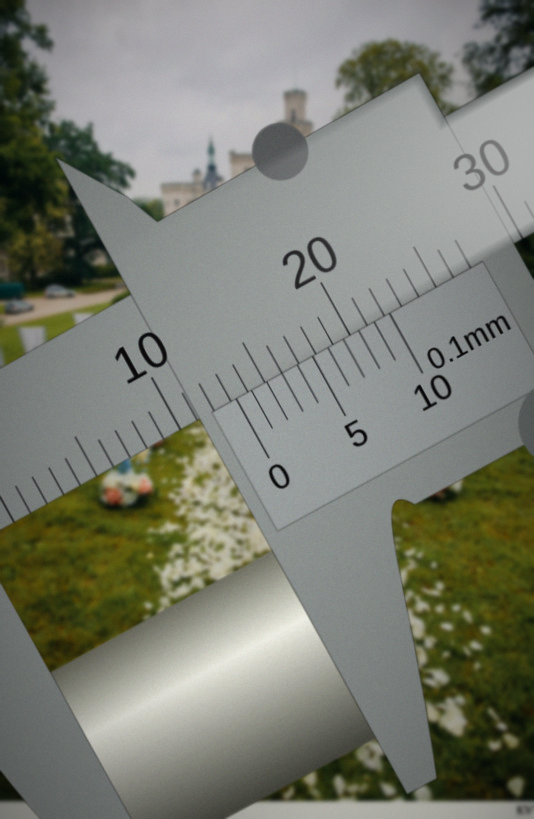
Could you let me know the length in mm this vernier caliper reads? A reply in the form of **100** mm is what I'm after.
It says **13.3** mm
